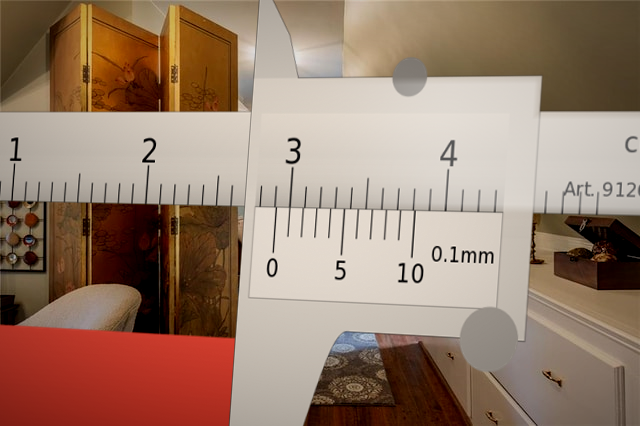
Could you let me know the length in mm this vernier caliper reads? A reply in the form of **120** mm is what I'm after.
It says **29.1** mm
